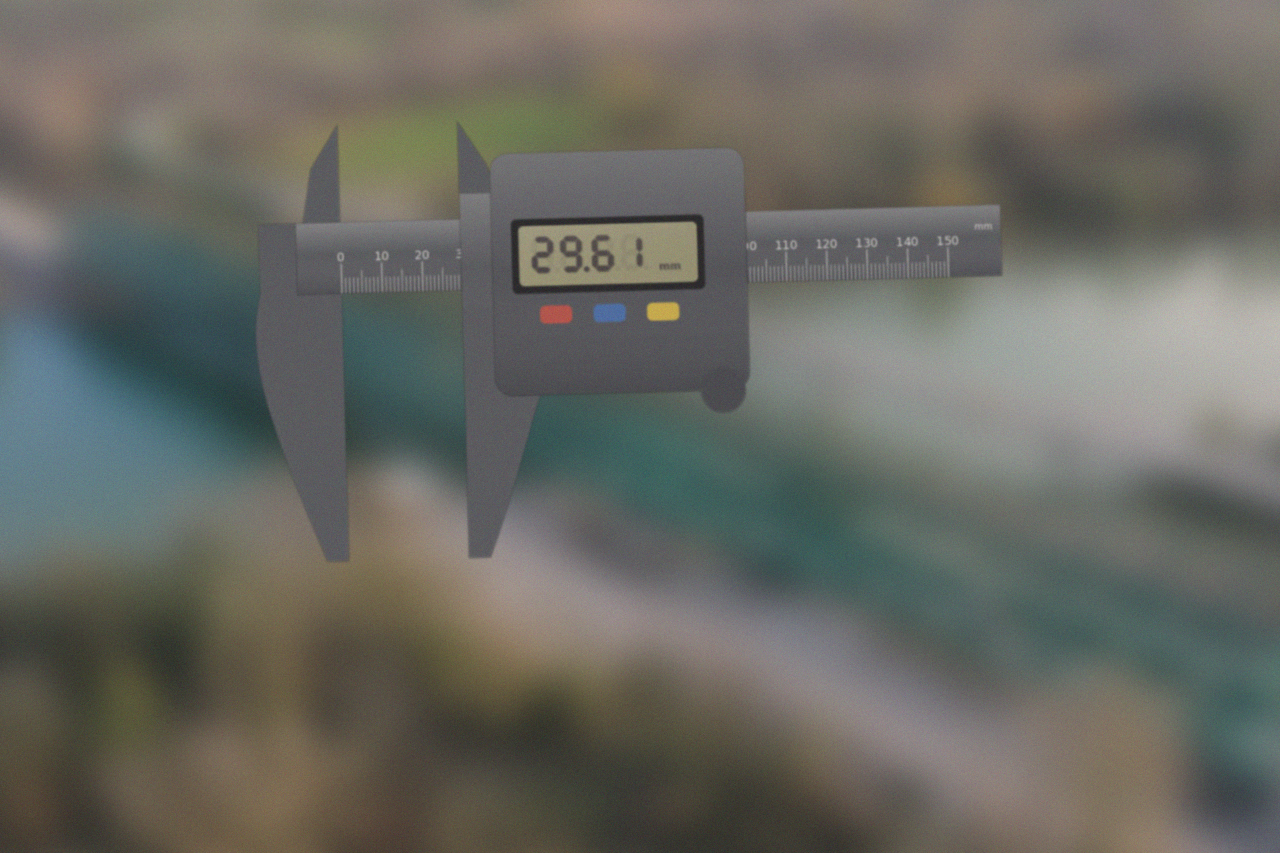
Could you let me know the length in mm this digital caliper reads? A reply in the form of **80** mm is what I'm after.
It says **29.61** mm
